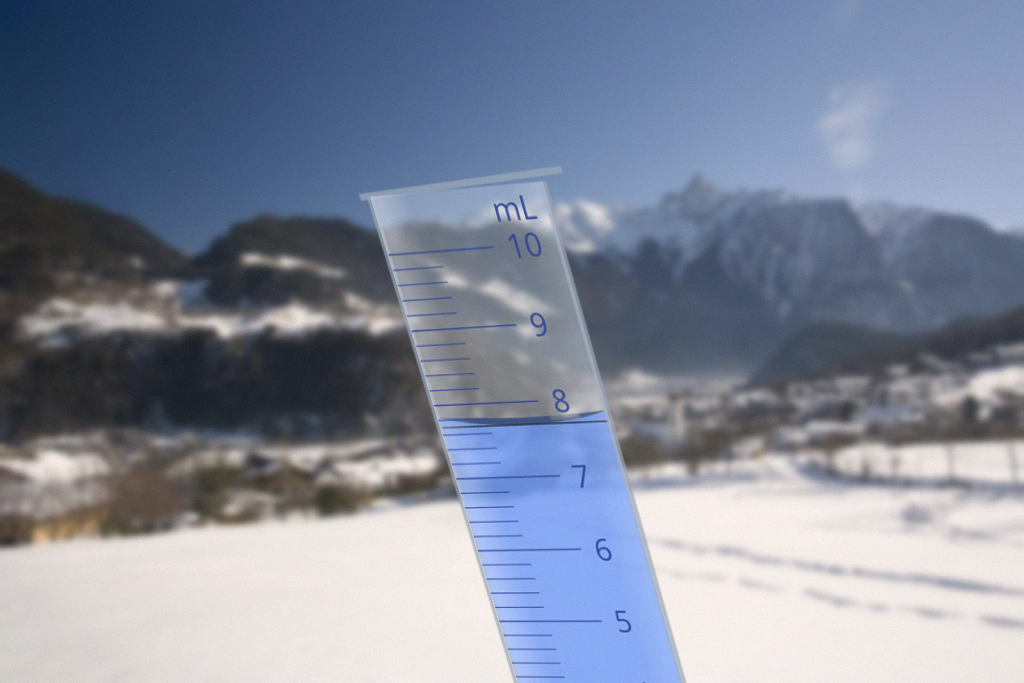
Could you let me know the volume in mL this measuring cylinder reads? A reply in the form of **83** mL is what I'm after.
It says **7.7** mL
